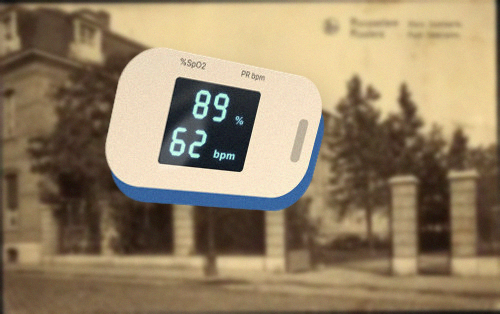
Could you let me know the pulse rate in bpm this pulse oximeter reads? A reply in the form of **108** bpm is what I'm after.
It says **62** bpm
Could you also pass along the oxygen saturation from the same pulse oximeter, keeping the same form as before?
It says **89** %
